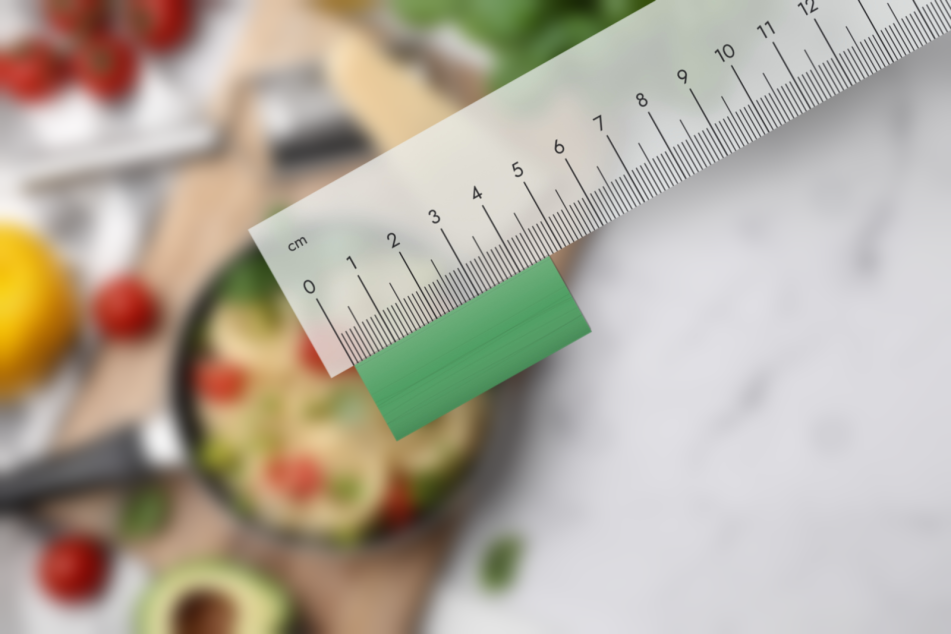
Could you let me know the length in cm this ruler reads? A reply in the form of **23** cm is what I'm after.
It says **4.7** cm
